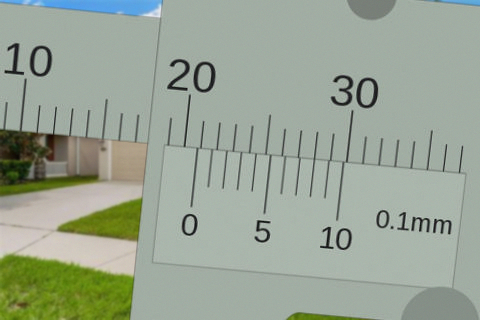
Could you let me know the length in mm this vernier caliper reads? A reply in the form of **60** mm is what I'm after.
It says **20.8** mm
